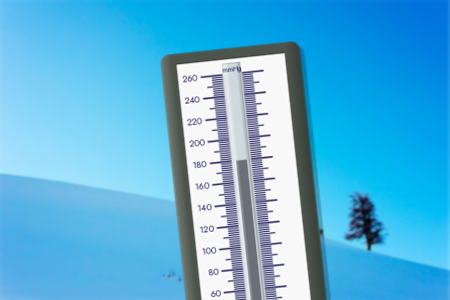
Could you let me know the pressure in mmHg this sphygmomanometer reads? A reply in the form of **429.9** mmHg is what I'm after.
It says **180** mmHg
